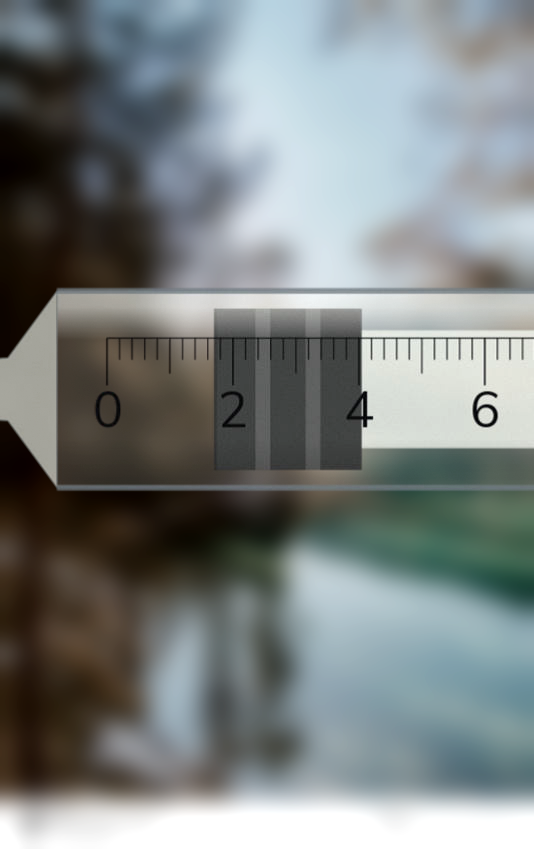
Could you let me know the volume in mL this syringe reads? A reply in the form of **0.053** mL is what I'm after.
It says **1.7** mL
